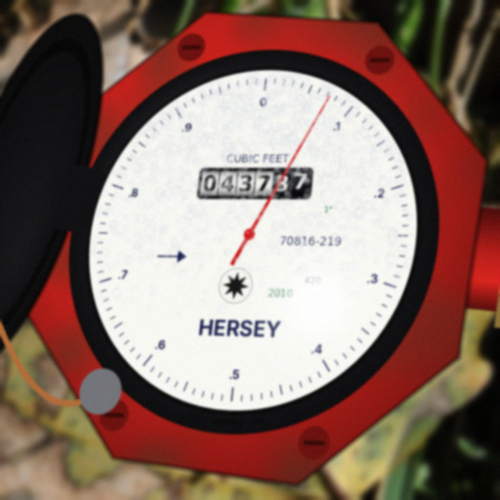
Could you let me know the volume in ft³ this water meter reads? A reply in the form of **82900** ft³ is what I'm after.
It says **43737.07** ft³
